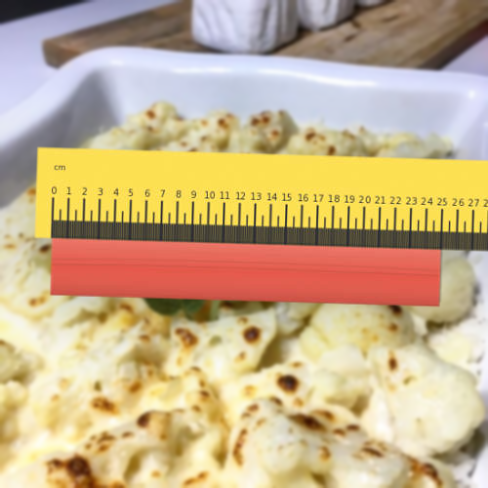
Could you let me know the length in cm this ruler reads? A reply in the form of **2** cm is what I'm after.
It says **25** cm
